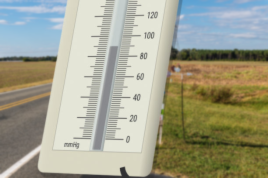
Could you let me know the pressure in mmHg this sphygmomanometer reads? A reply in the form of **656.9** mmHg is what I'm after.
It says **90** mmHg
